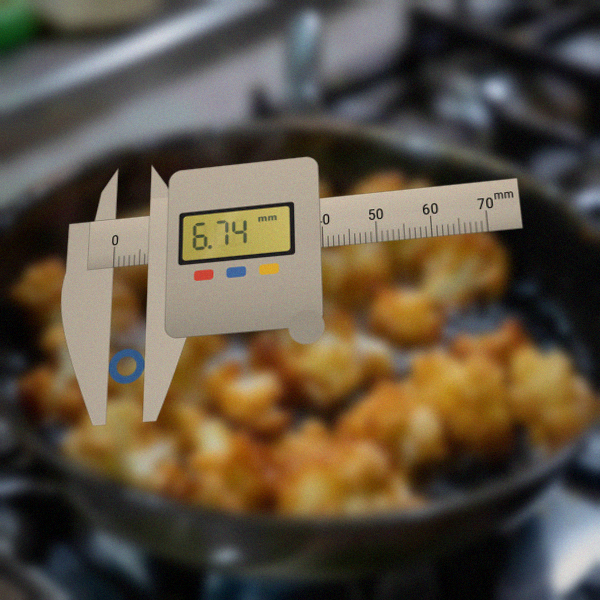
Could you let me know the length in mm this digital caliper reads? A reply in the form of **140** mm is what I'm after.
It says **6.74** mm
